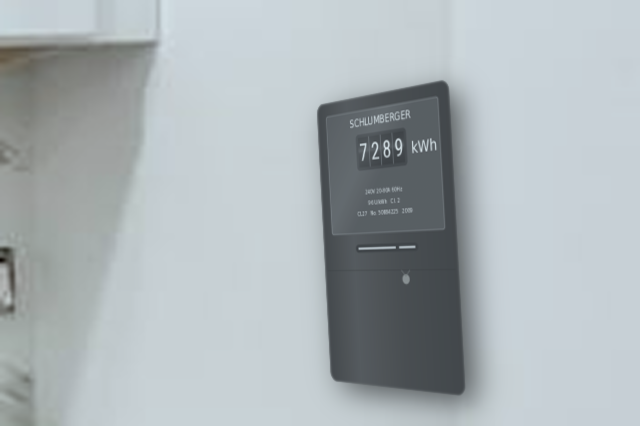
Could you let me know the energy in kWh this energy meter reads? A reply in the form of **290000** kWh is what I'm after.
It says **7289** kWh
